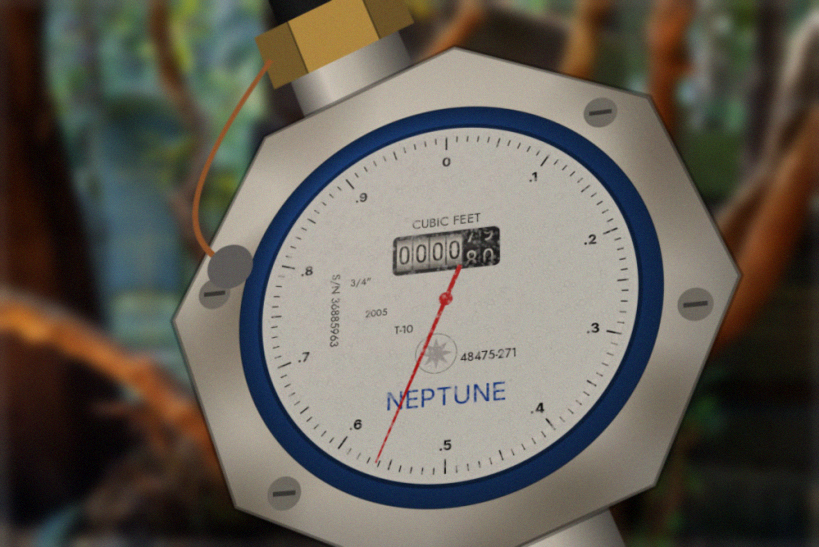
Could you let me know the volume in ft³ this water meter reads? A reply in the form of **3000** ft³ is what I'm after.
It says **79.56** ft³
